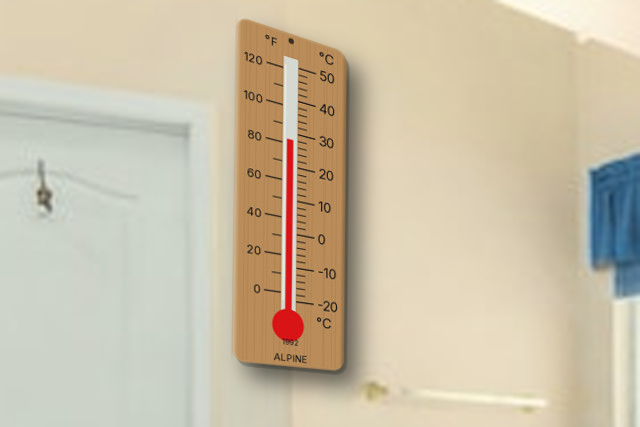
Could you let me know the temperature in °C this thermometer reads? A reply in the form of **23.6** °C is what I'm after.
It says **28** °C
